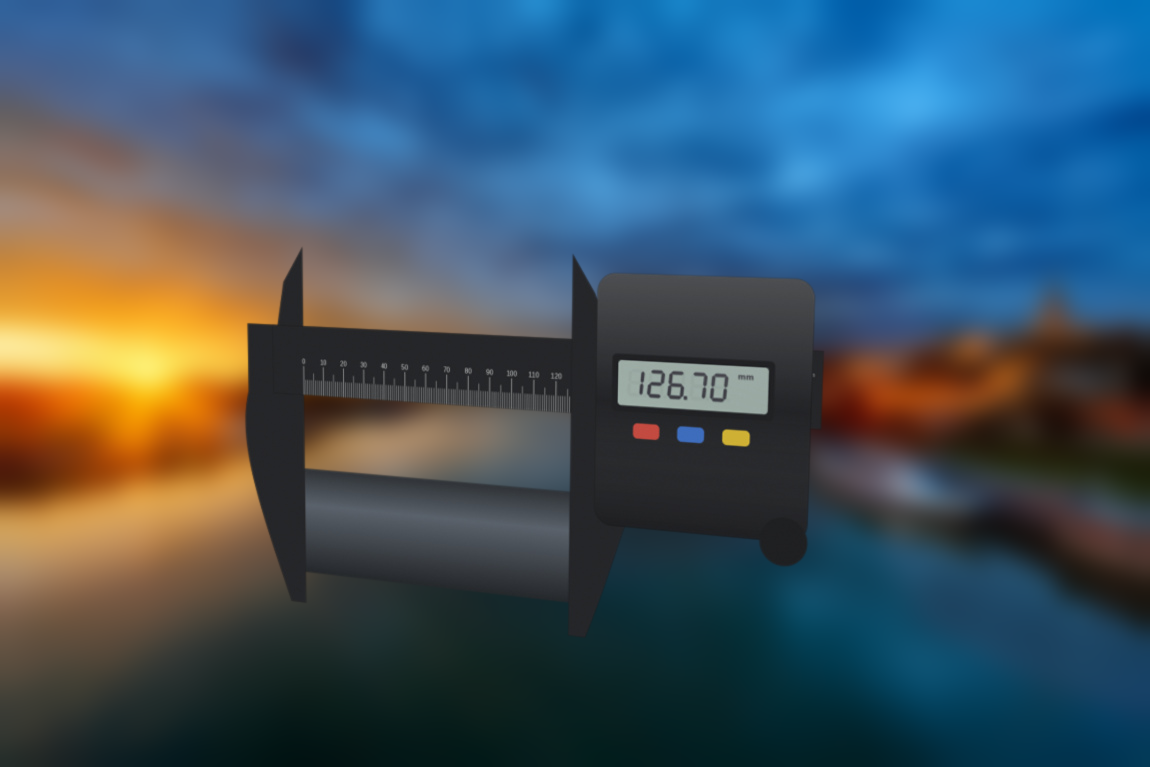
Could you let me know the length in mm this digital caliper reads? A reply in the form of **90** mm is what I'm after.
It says **126.70** mm
